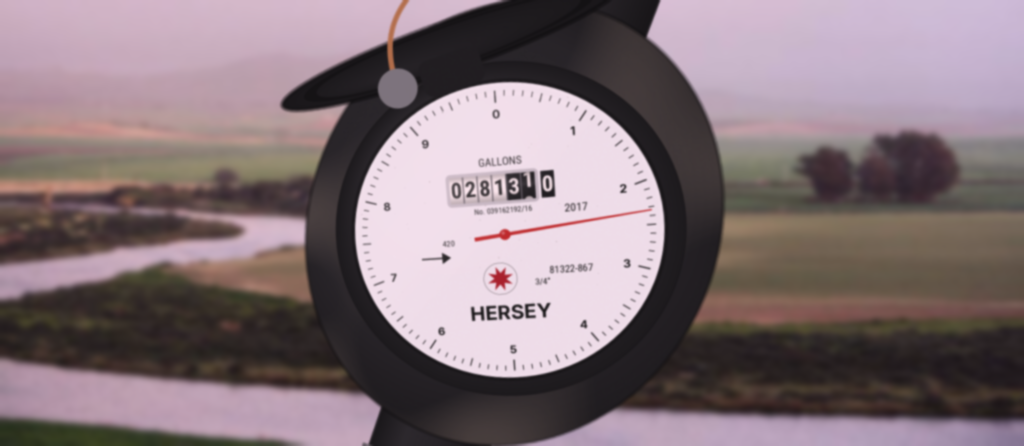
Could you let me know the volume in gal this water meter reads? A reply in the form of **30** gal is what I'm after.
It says **281312.3** gal
